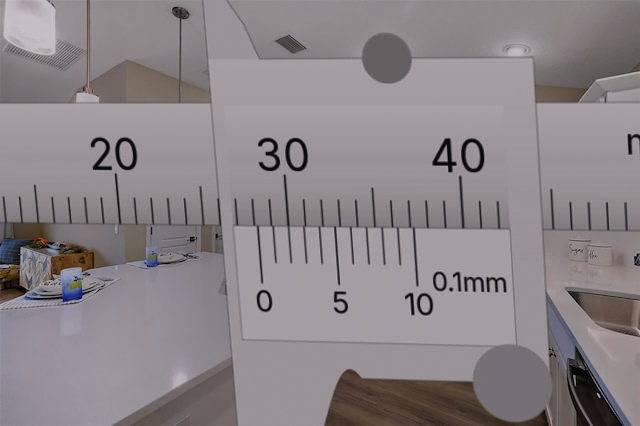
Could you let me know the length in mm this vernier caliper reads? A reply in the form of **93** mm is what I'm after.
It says **28.2** mm
